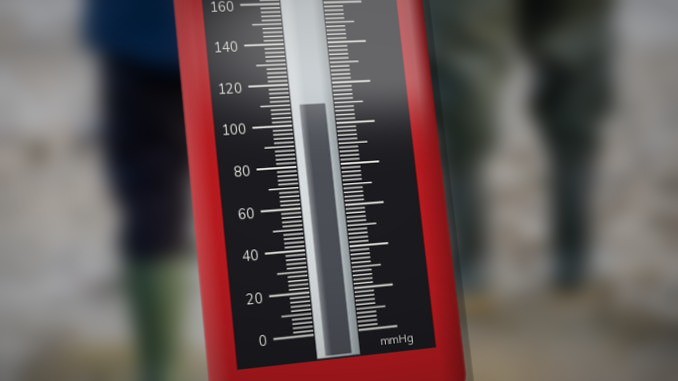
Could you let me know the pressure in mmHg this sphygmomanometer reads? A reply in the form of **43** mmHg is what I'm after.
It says **110** mmHg
